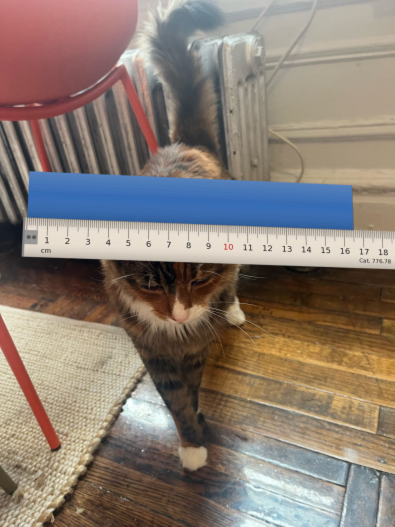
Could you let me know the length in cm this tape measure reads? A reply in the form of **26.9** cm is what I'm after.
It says **16.5** cm
